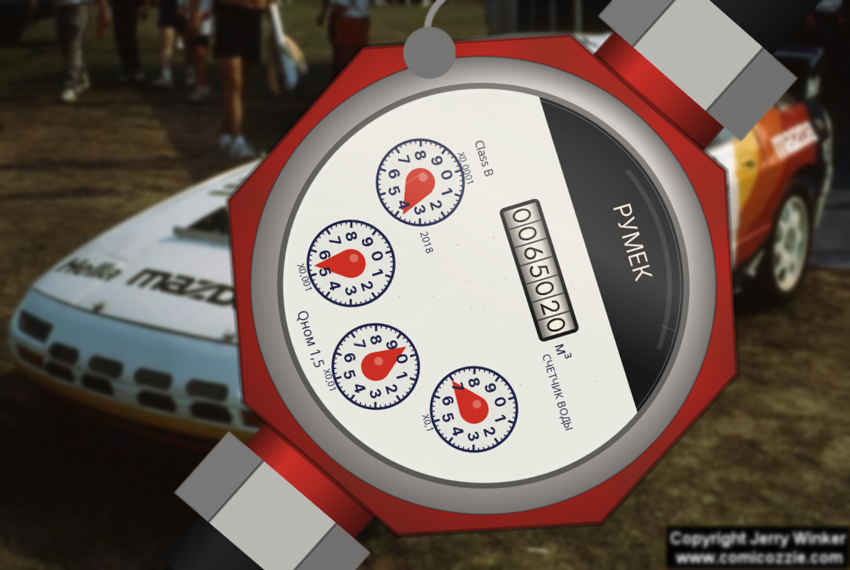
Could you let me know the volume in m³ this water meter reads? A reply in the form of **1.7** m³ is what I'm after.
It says **65020.6953** m³
